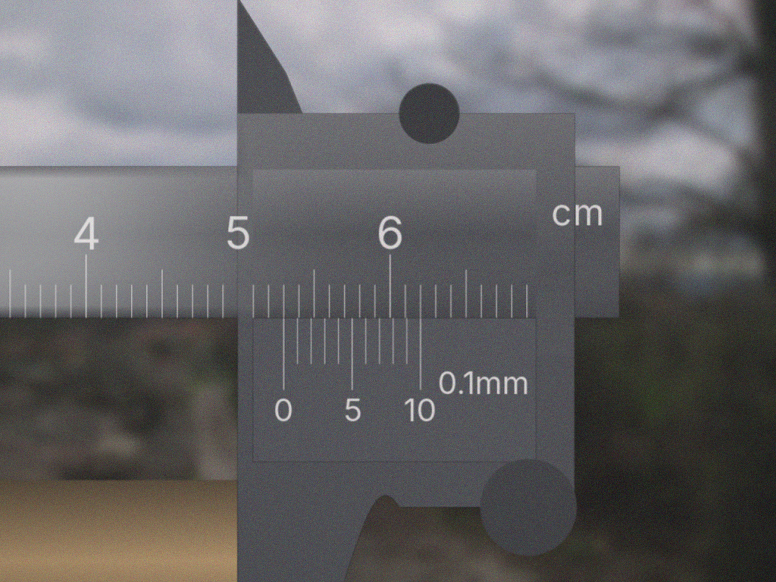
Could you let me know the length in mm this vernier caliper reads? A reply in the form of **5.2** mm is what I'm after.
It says **53.0** mm
